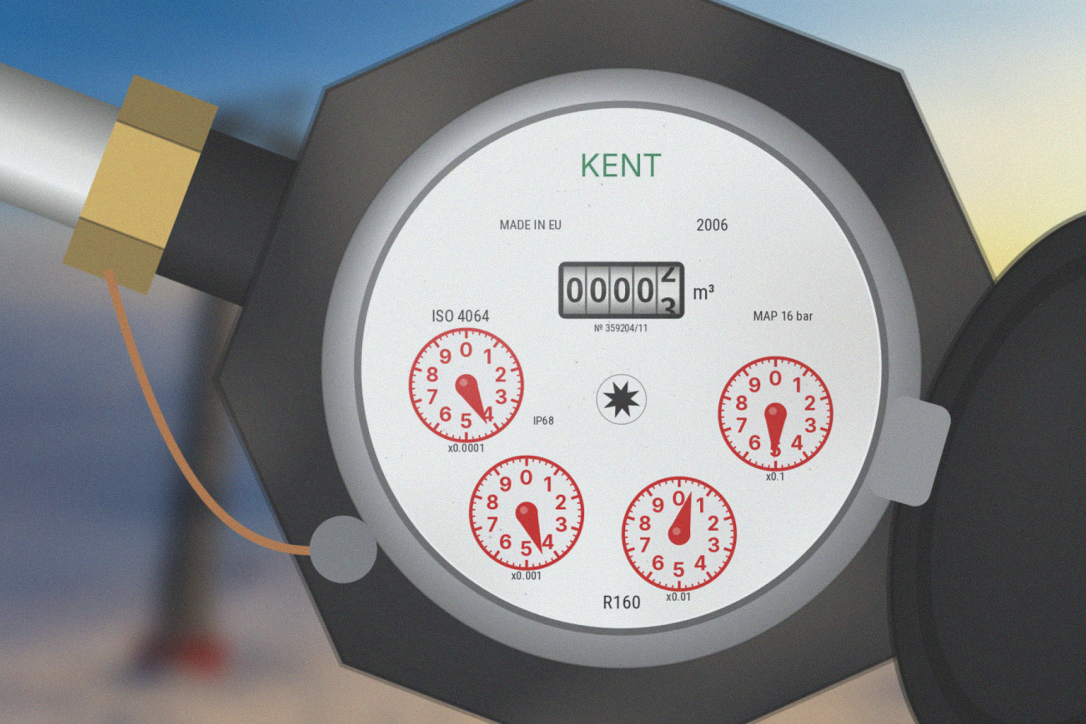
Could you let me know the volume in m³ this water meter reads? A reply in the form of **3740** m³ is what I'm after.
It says **2.5044** m³
